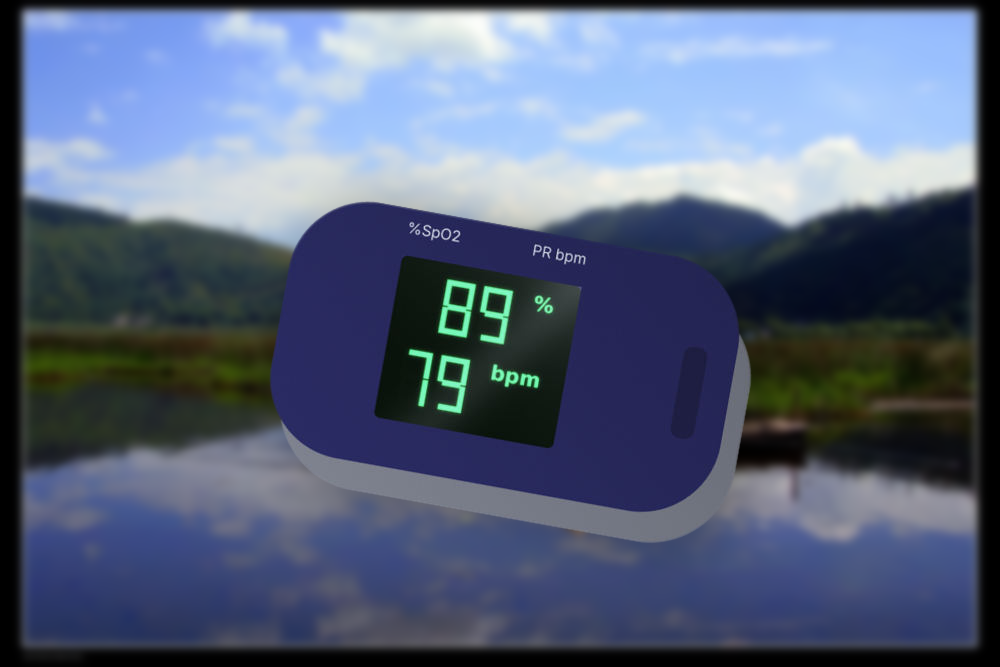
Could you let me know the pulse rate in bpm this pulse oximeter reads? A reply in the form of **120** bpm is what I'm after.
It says **79** bpm
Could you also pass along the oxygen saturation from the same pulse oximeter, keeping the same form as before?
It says **89** %
